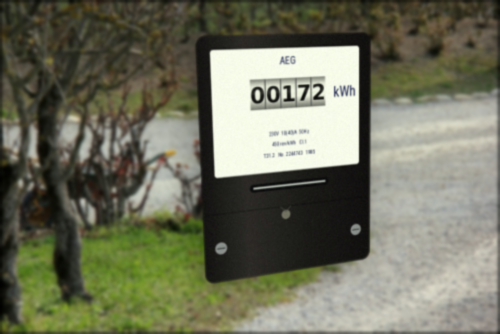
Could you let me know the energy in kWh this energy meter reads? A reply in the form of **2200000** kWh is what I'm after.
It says **172** kWh
